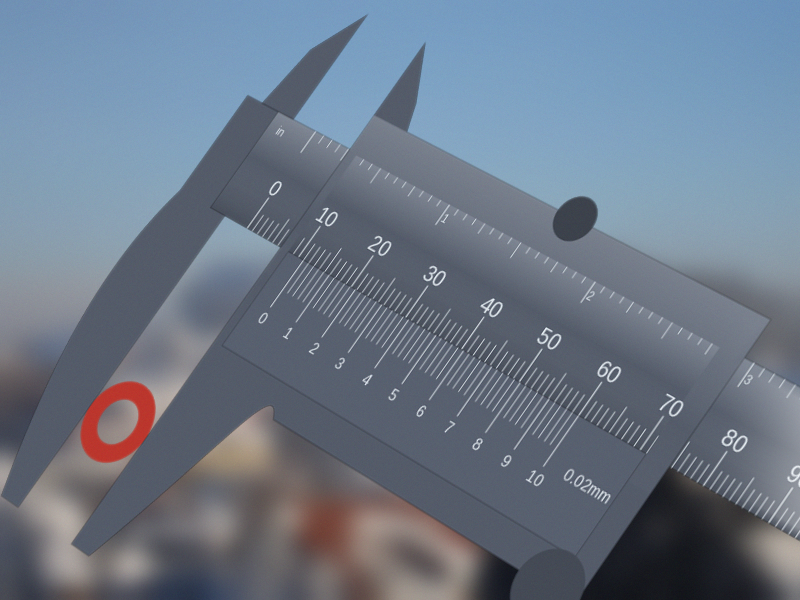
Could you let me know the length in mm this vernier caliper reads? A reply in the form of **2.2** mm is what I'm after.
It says **11.0** mm
